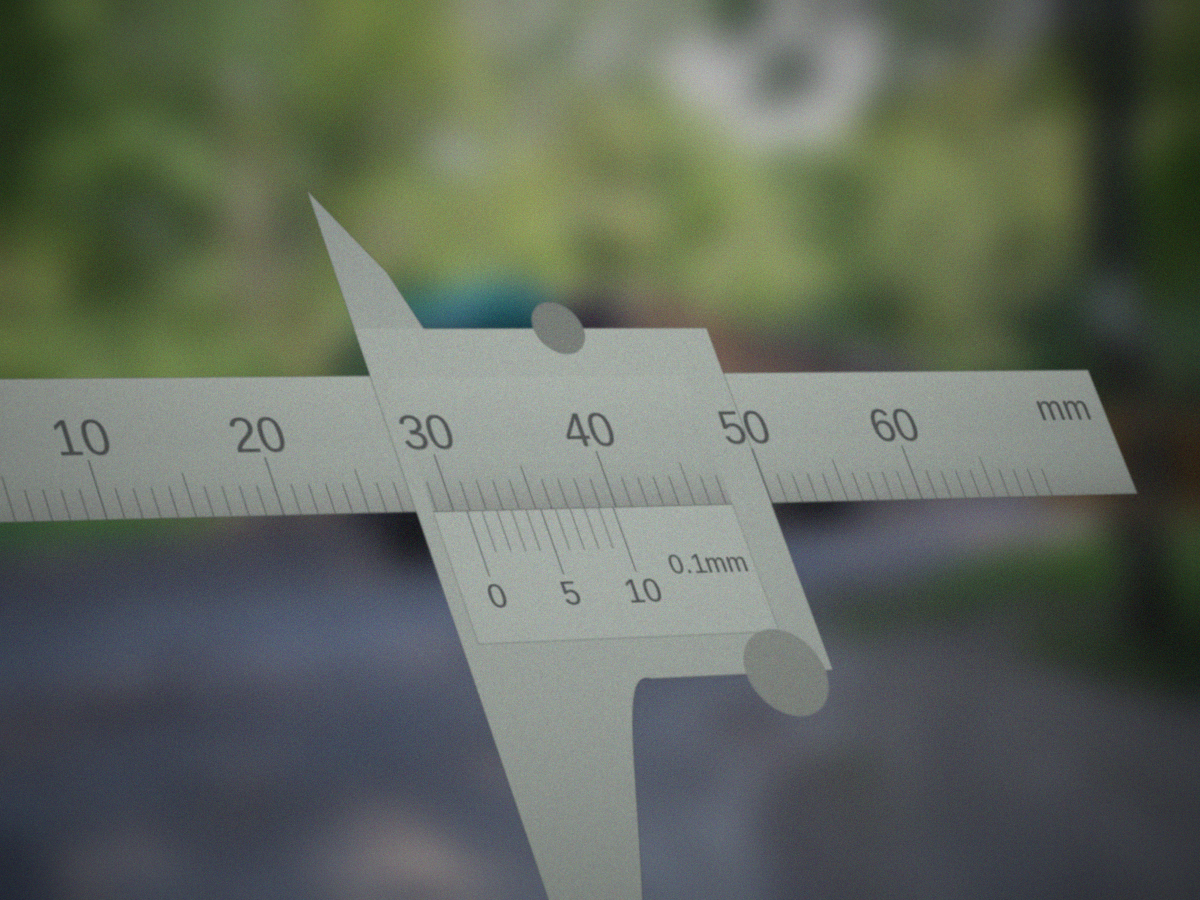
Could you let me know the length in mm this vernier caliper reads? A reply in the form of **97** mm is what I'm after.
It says **30.8** mm
